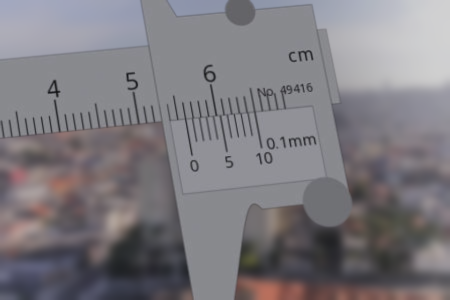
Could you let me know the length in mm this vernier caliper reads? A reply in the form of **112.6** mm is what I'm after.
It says **56.0** mm
